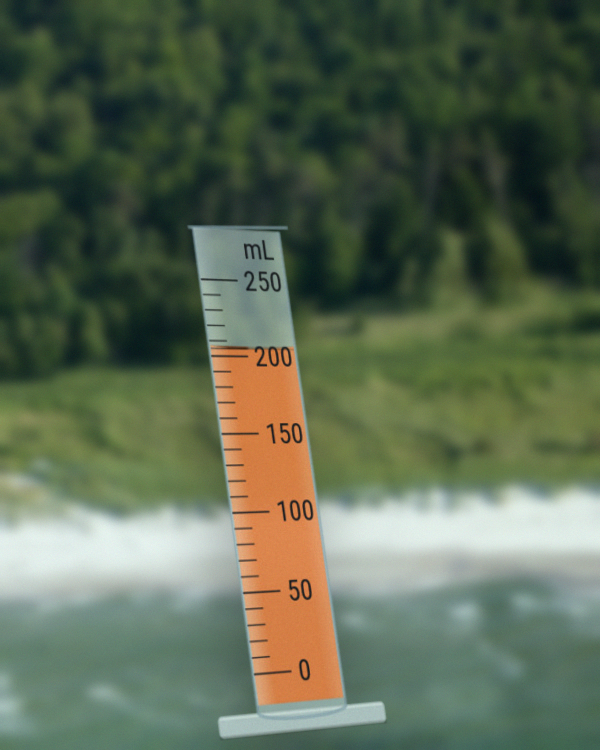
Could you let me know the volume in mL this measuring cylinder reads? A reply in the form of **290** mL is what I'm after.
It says **205** mL
